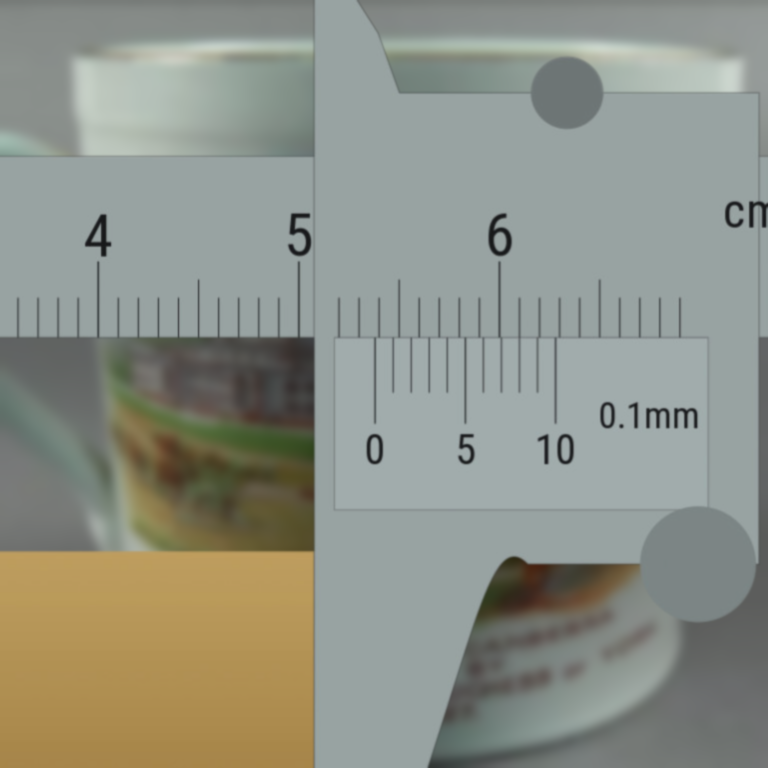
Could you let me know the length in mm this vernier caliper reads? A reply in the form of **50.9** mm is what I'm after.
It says **53.8** mm
